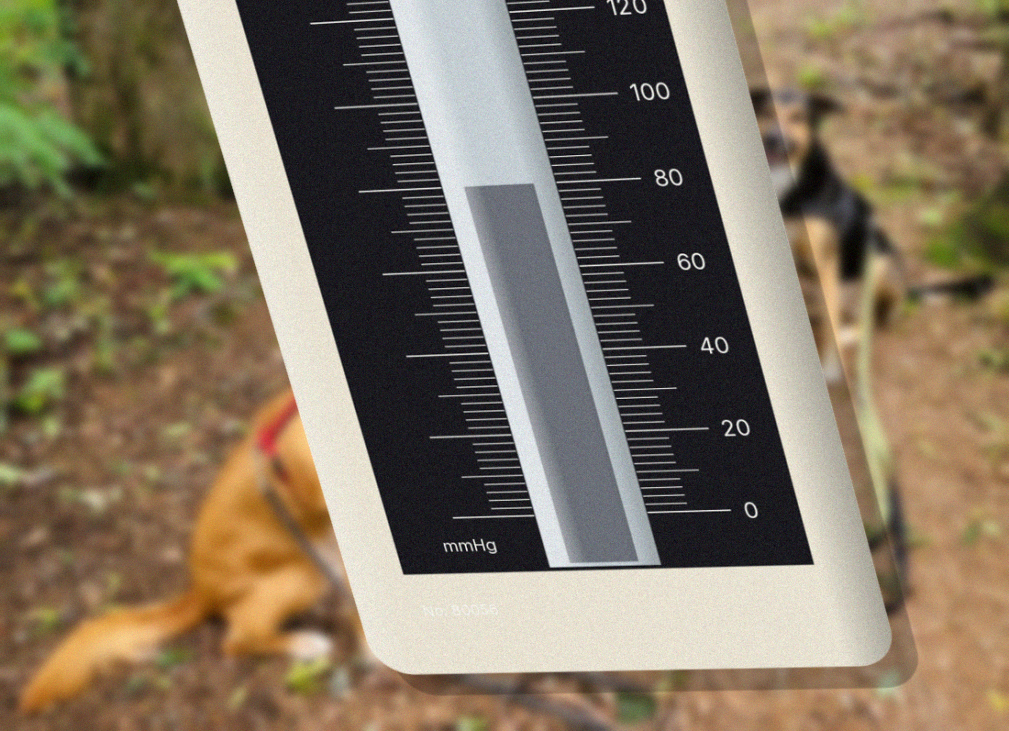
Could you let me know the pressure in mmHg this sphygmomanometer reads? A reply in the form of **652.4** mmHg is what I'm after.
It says **80** mmHg
